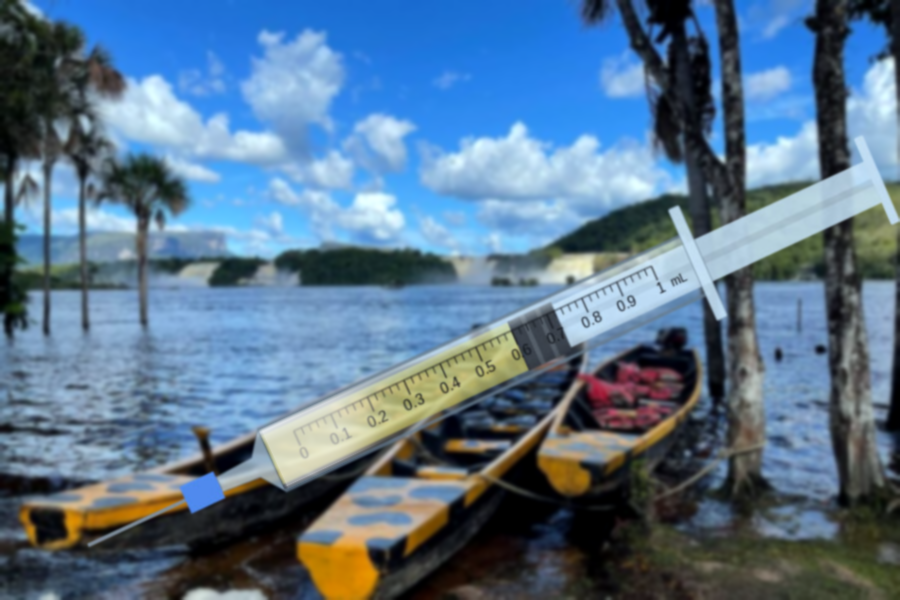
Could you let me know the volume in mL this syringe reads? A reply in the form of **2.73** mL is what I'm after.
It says **0.6** mL
